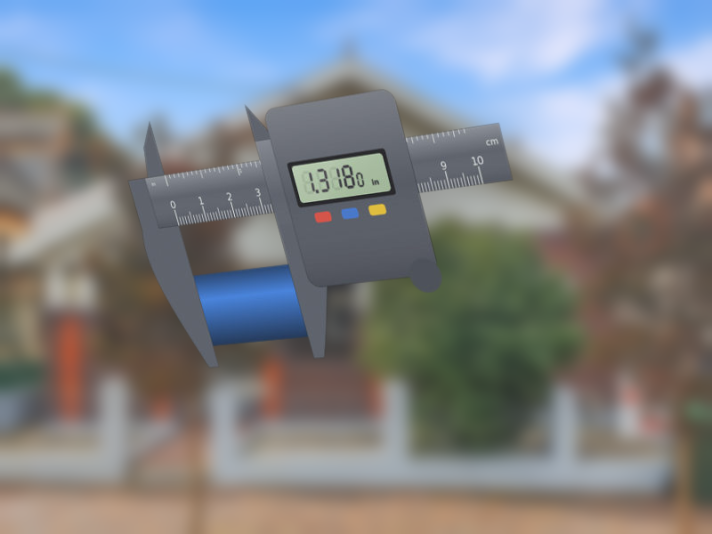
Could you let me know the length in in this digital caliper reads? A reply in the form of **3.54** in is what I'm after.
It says **1.3180** in
